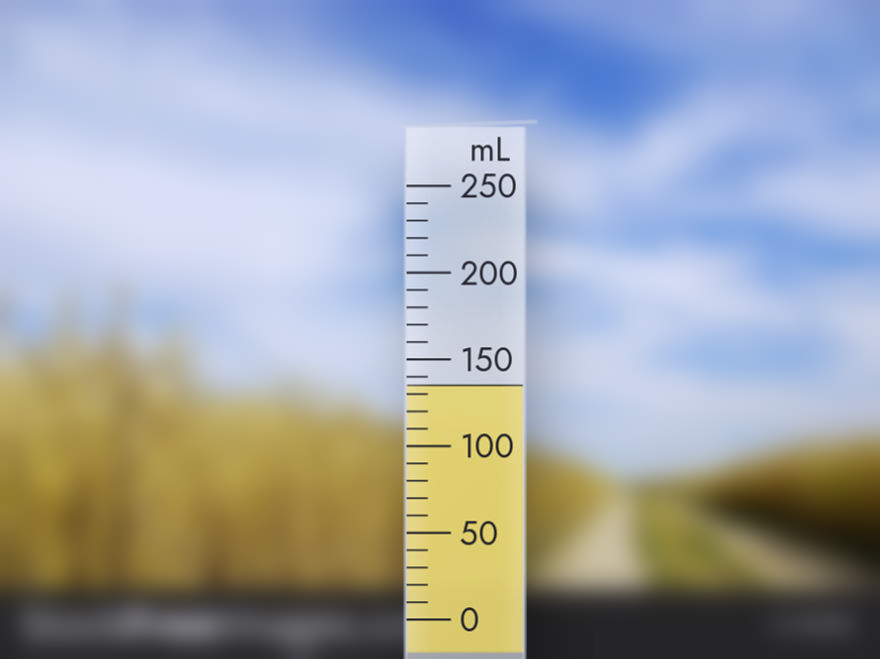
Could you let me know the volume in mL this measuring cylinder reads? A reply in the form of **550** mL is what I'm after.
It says **135** mL
